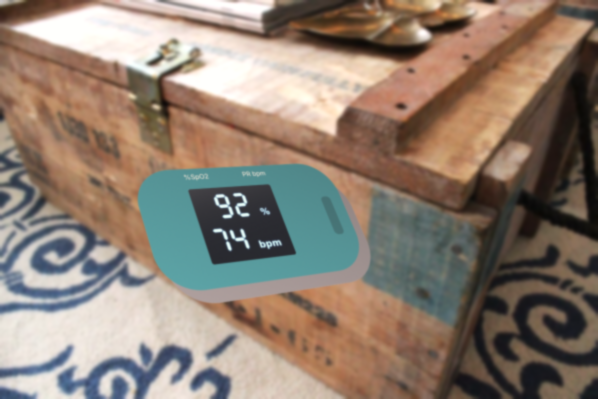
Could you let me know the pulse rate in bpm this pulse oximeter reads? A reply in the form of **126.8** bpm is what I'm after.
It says **74** bpm
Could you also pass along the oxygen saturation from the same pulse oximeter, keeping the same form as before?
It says **92** %
